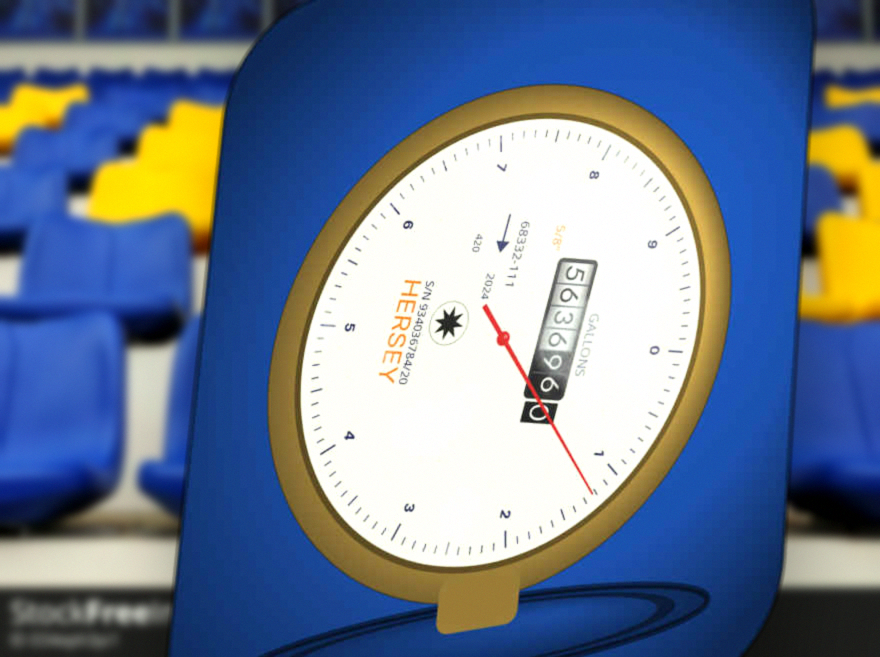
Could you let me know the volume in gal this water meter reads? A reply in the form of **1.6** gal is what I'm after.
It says **5636961.2** gal
